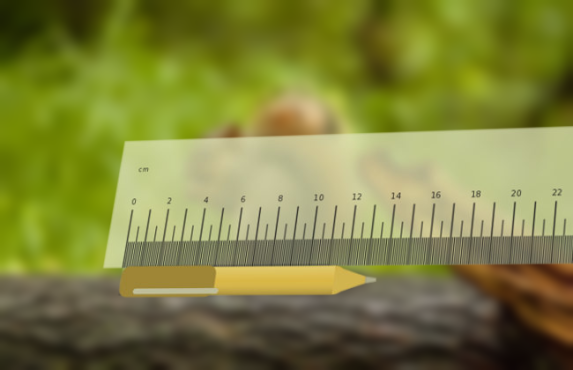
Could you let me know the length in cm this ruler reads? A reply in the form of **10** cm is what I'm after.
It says **13.5** cm
